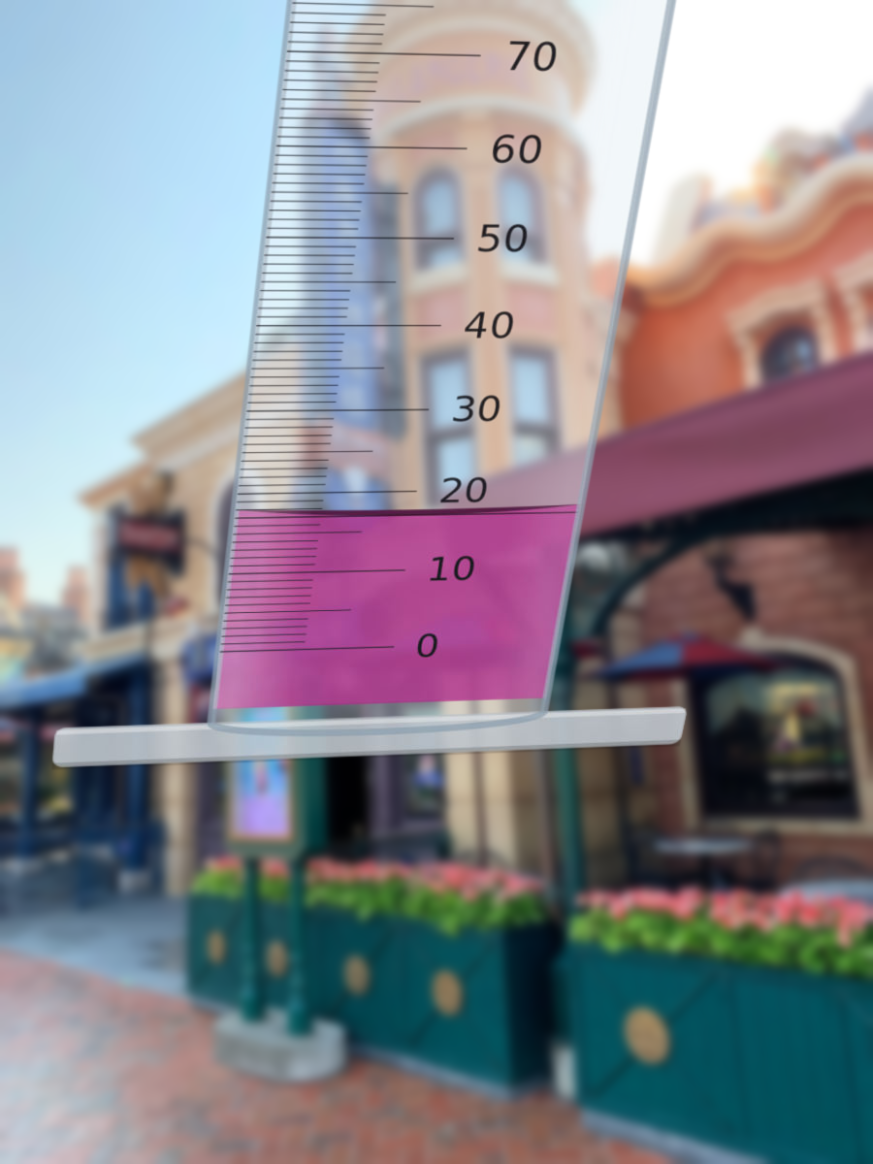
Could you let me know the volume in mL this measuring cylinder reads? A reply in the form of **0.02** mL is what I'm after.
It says **17** mL
